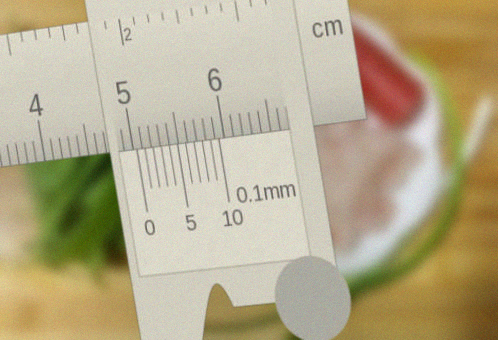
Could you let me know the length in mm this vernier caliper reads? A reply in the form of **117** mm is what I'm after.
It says **50.4** mm
